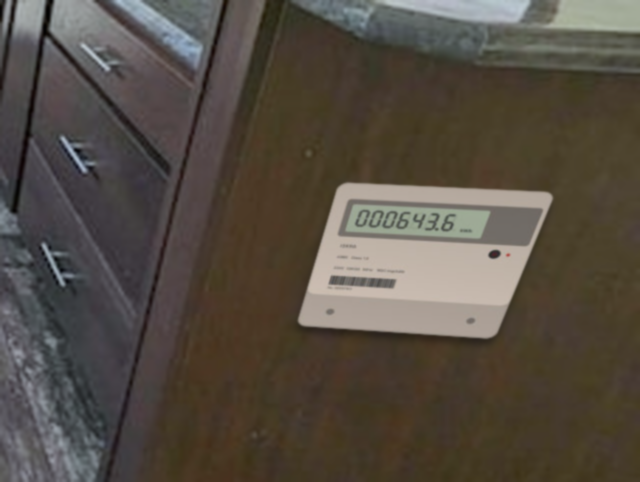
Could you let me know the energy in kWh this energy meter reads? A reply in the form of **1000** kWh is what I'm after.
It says **643.6** kWh
